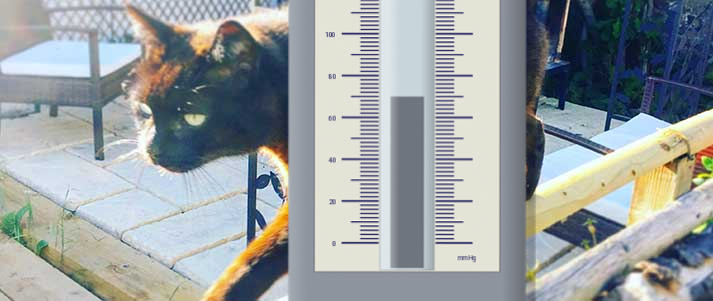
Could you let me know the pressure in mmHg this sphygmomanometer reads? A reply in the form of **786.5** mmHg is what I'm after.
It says **70** mmHg
